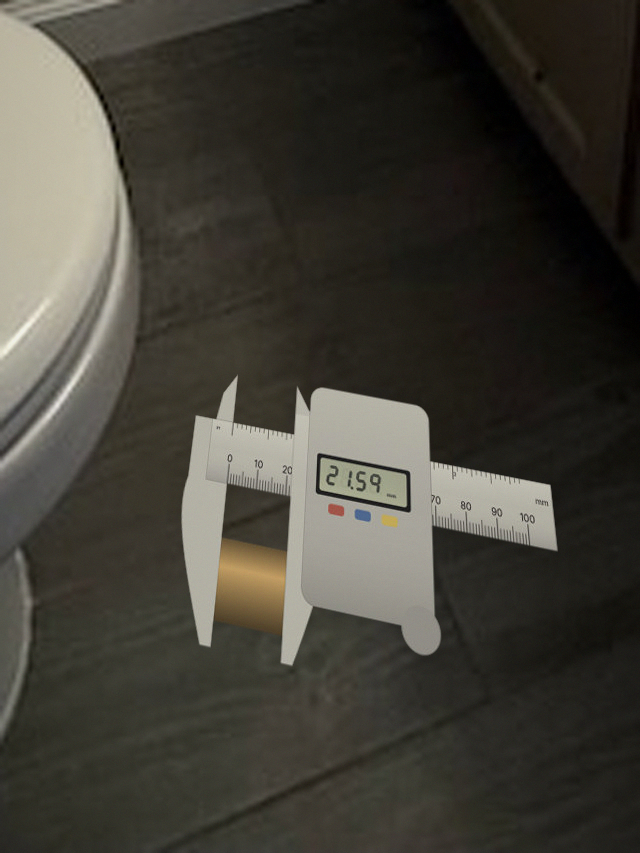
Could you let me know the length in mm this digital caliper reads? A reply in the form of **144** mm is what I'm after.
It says **21.59** mm
